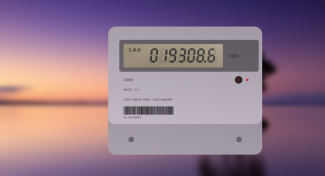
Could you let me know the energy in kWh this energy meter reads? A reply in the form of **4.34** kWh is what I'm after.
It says **19308.6** kWh
